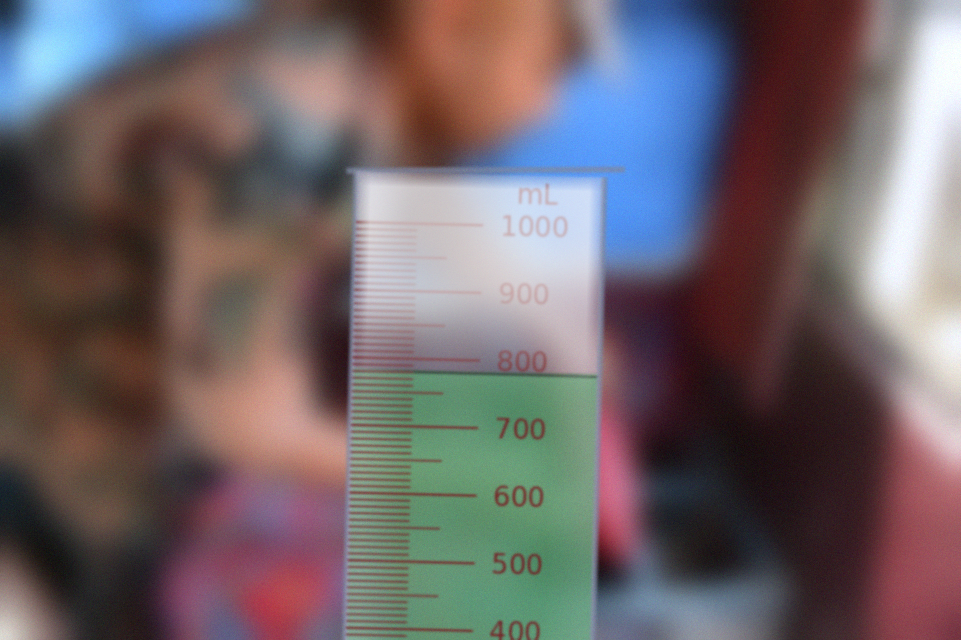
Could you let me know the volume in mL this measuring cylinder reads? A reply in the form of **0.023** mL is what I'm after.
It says **780** mL
